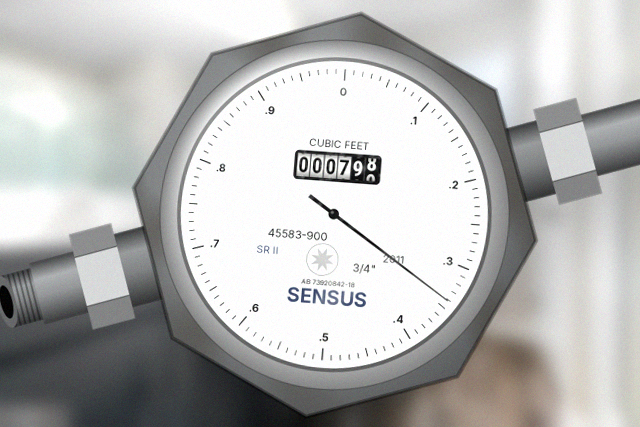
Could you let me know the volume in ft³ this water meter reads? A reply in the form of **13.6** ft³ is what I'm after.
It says **798.34** ft³
